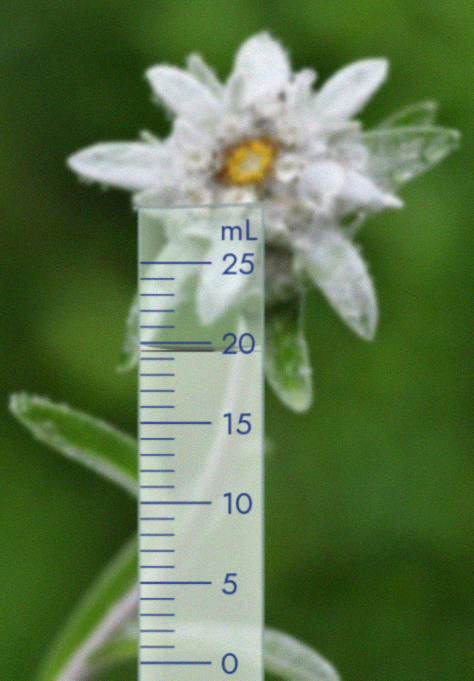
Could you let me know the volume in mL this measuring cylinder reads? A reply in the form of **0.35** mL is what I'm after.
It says **19.5** mL
